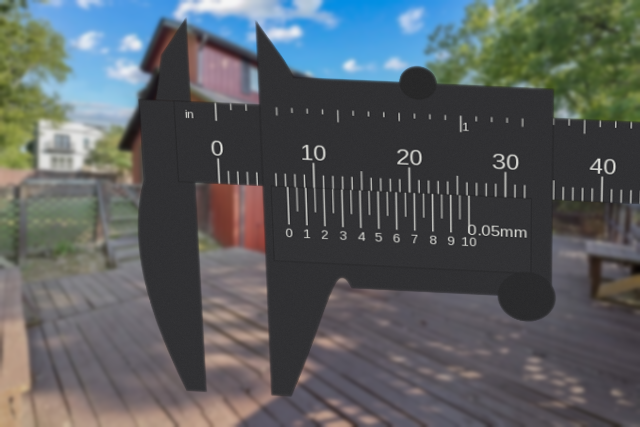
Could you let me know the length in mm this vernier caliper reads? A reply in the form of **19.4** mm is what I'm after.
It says **7.2** mm
